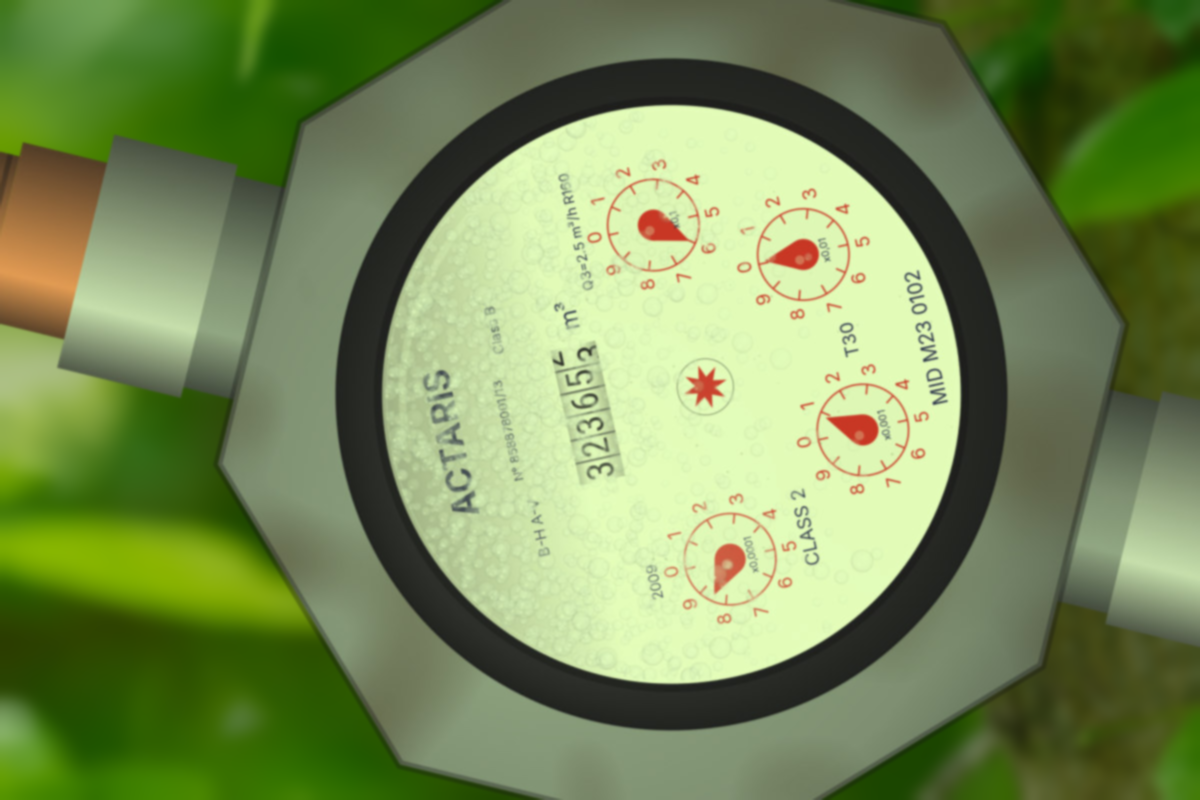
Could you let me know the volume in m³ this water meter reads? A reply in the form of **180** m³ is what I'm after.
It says **323652.6008** m³
